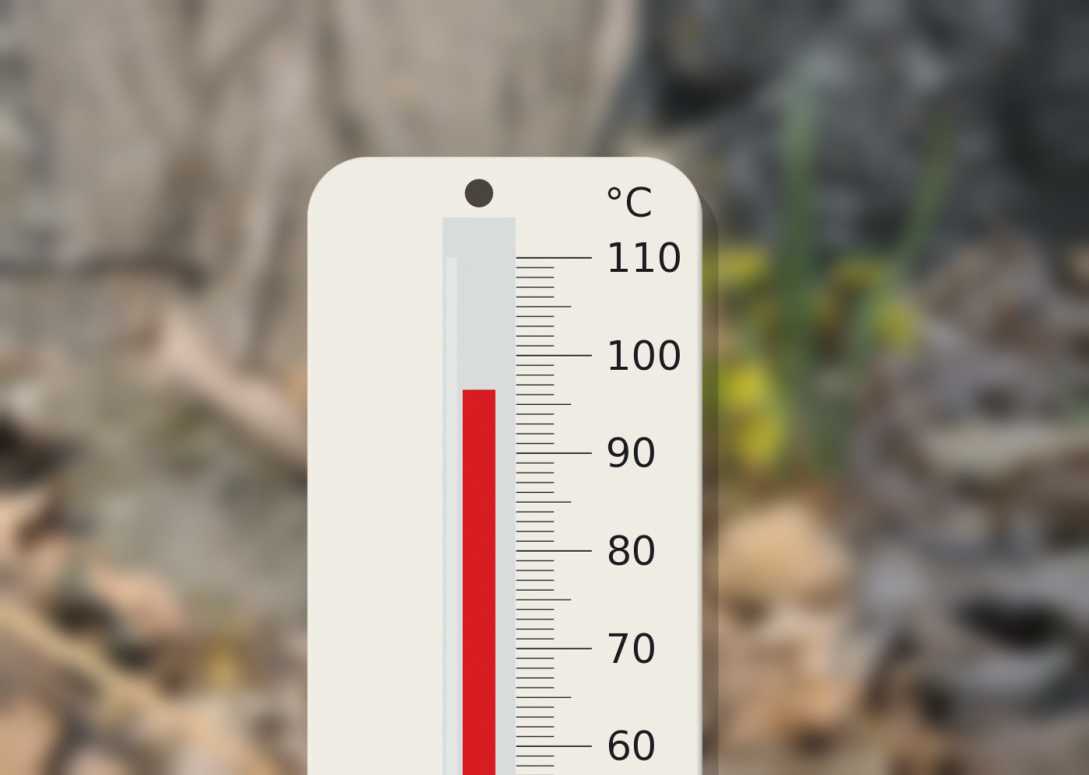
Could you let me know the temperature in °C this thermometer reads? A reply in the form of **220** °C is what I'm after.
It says **96.5** °C
